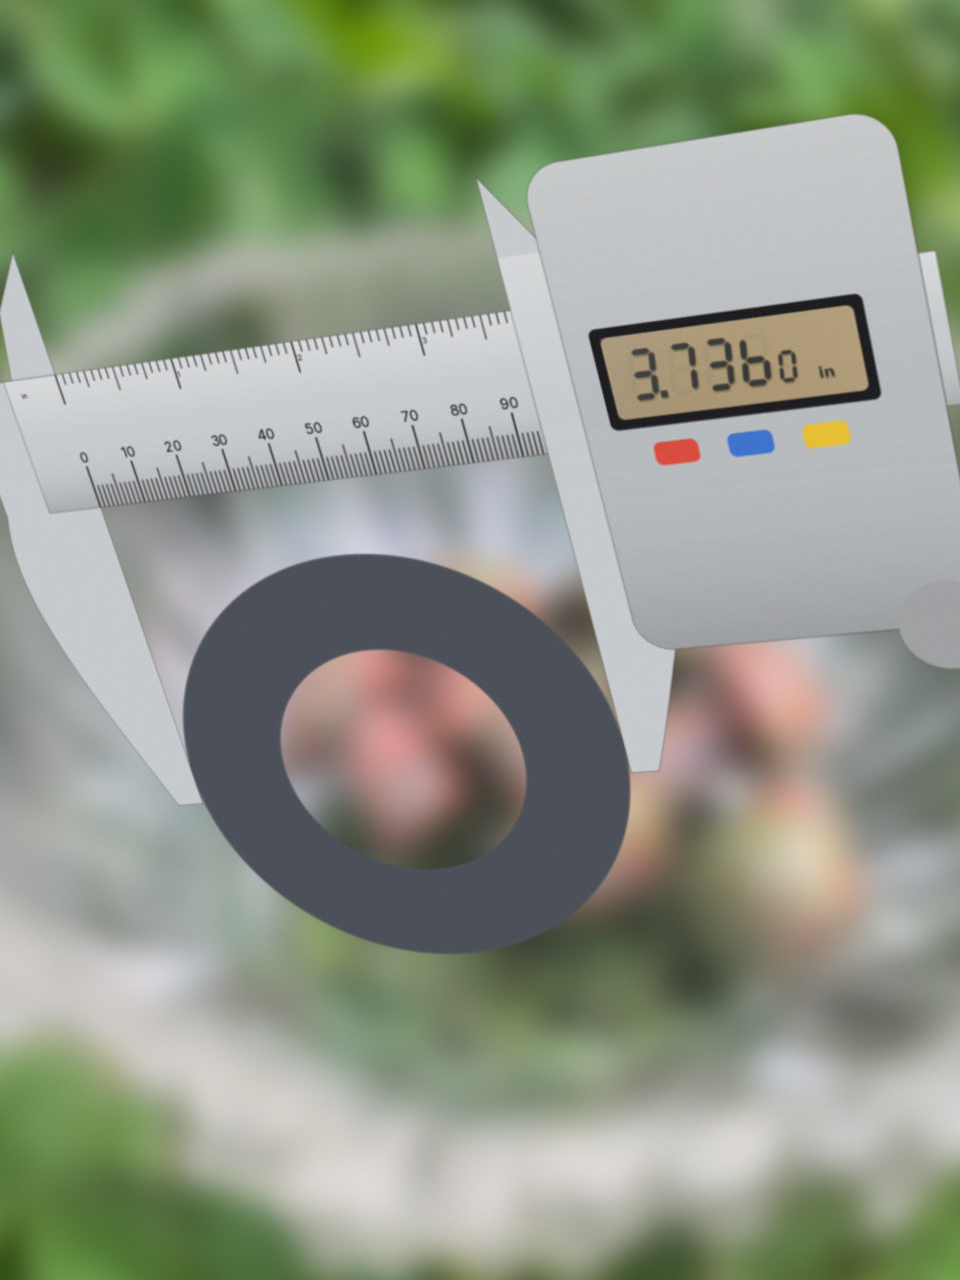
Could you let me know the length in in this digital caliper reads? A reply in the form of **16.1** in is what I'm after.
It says **3.7360** in
